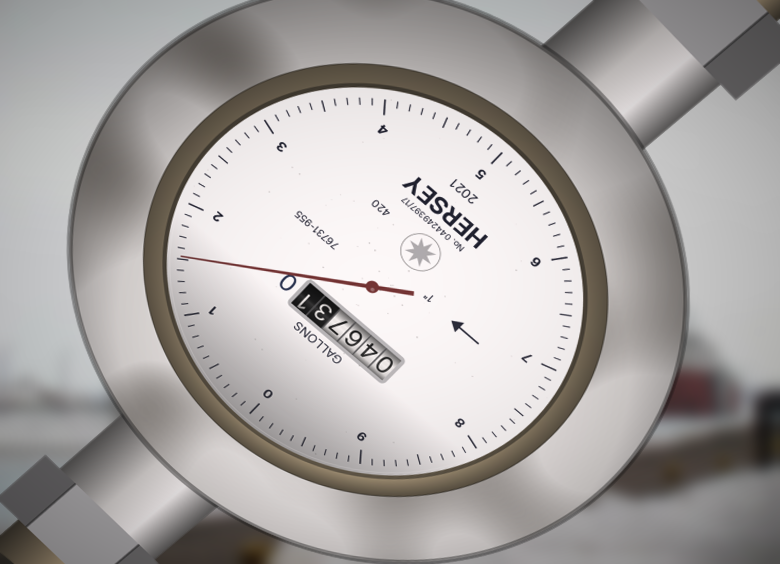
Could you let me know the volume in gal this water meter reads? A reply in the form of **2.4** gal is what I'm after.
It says **467311.5** gal
